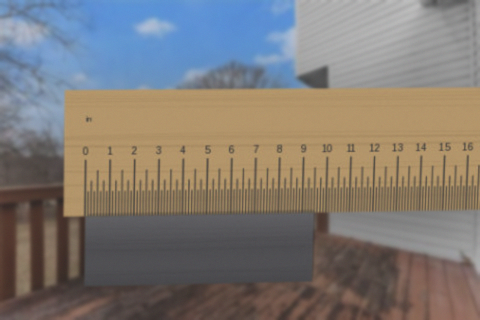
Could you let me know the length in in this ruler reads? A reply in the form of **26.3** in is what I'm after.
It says **9.5** in
